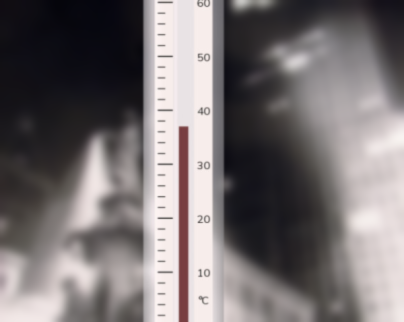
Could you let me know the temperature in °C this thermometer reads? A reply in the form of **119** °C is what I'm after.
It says **37** °C
